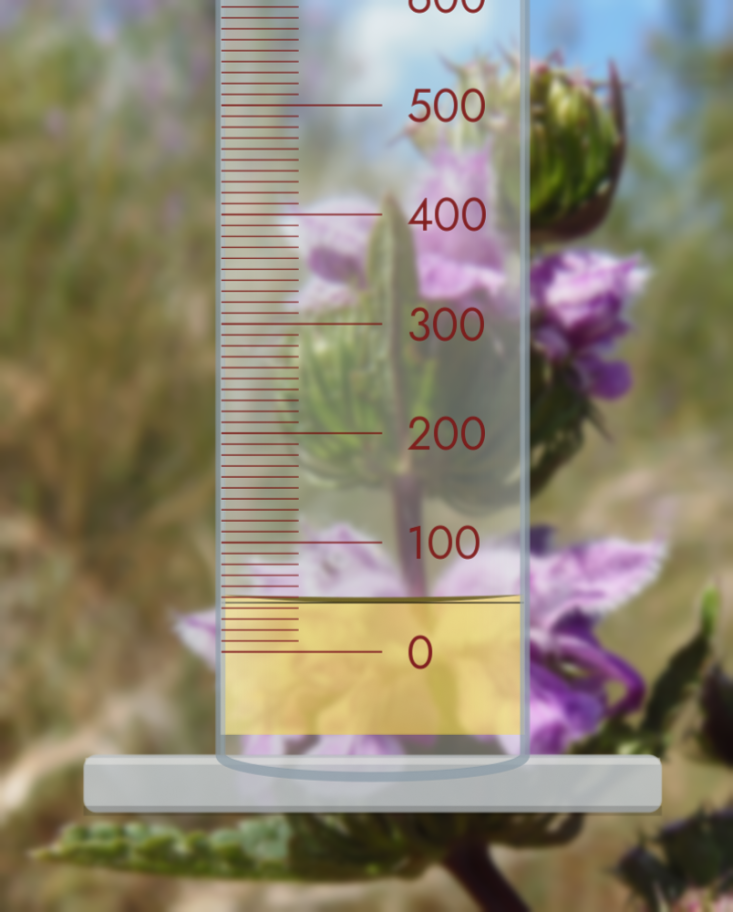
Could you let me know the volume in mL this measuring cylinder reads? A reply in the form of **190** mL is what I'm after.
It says **45** mL
